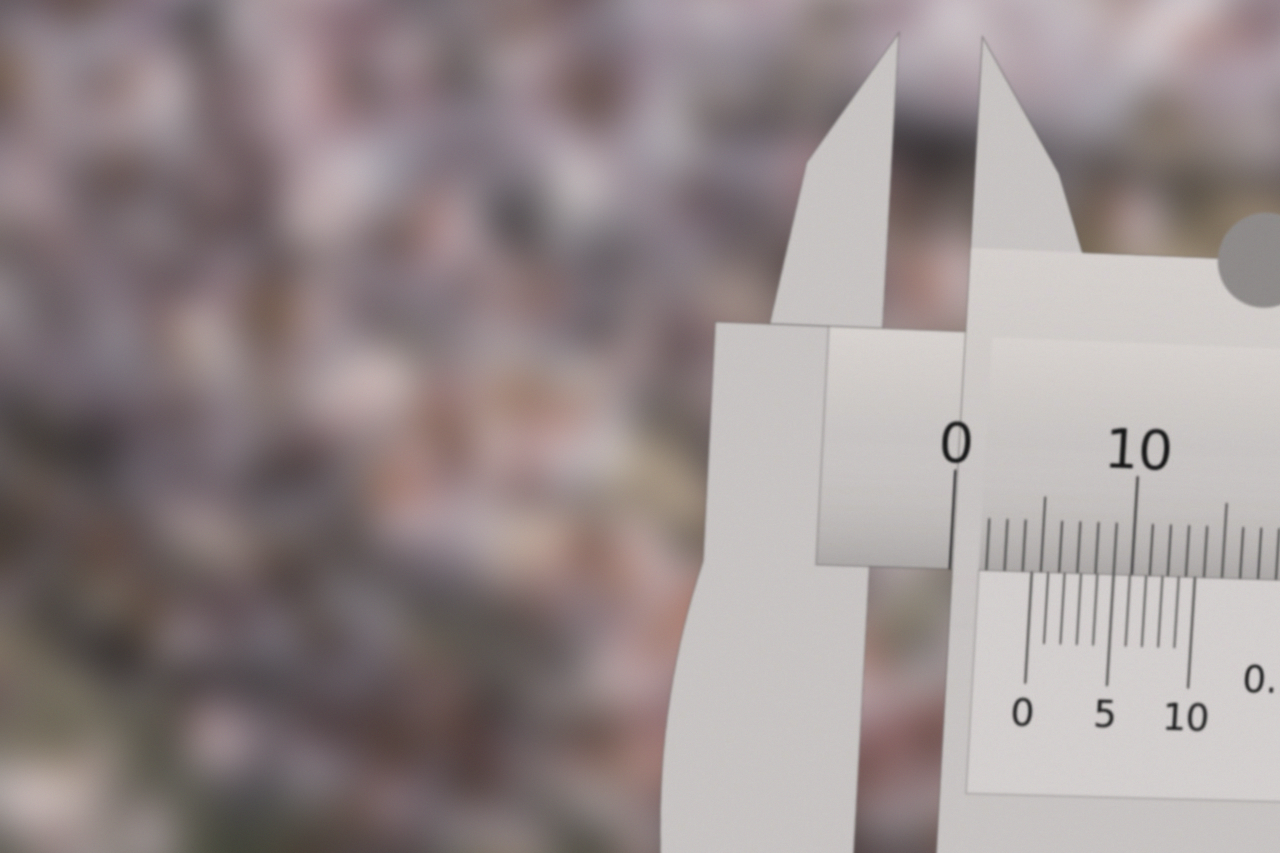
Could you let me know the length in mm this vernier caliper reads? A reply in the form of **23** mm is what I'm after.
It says **4.5** mm
